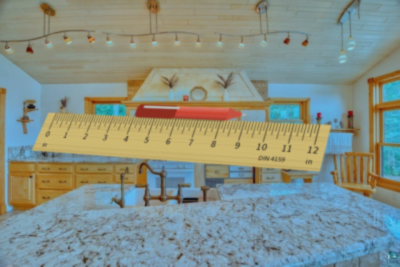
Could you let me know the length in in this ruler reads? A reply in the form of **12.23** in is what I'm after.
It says **5** in
